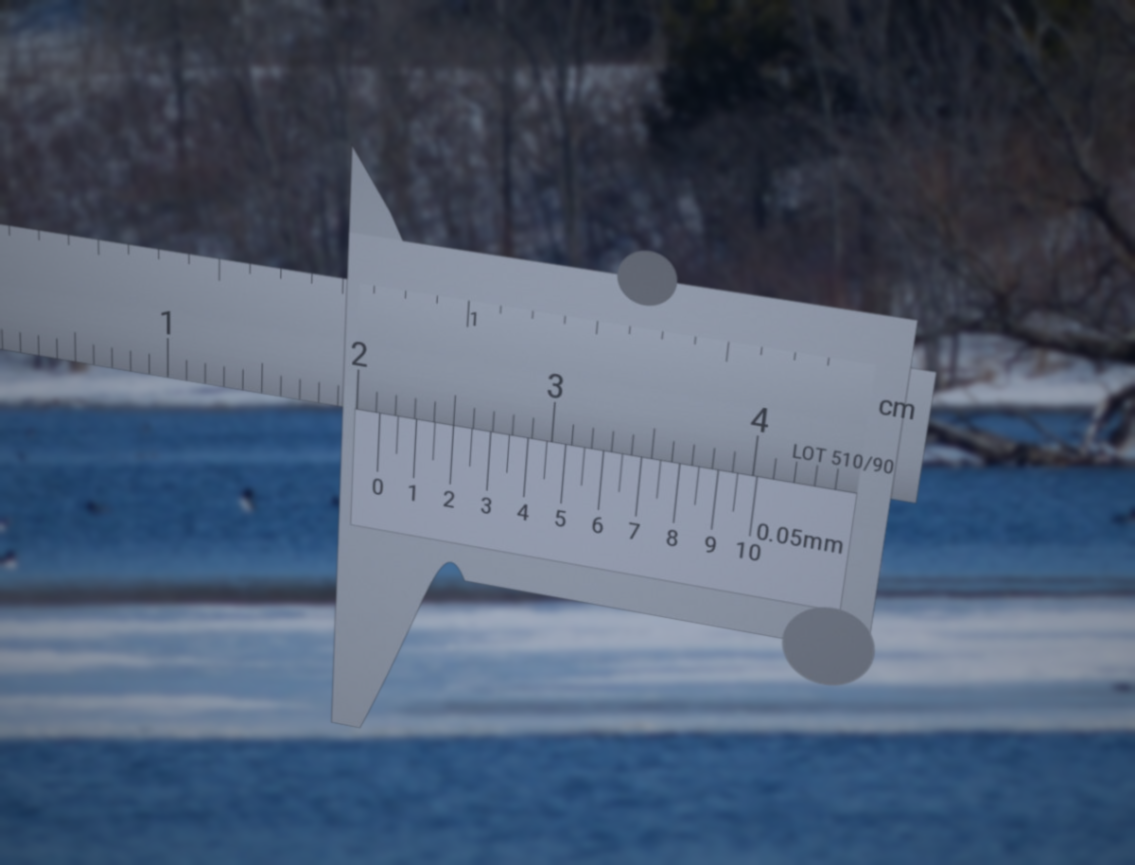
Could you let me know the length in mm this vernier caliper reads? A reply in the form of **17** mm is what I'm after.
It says **21.2** mm
